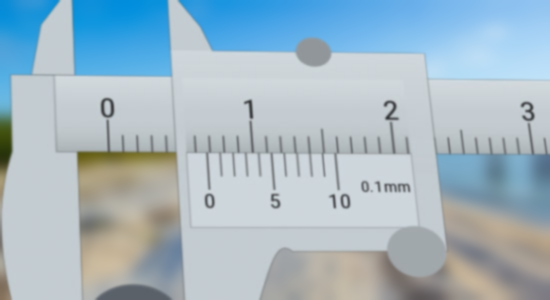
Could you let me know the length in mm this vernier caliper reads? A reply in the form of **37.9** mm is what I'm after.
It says **6.8** mm
